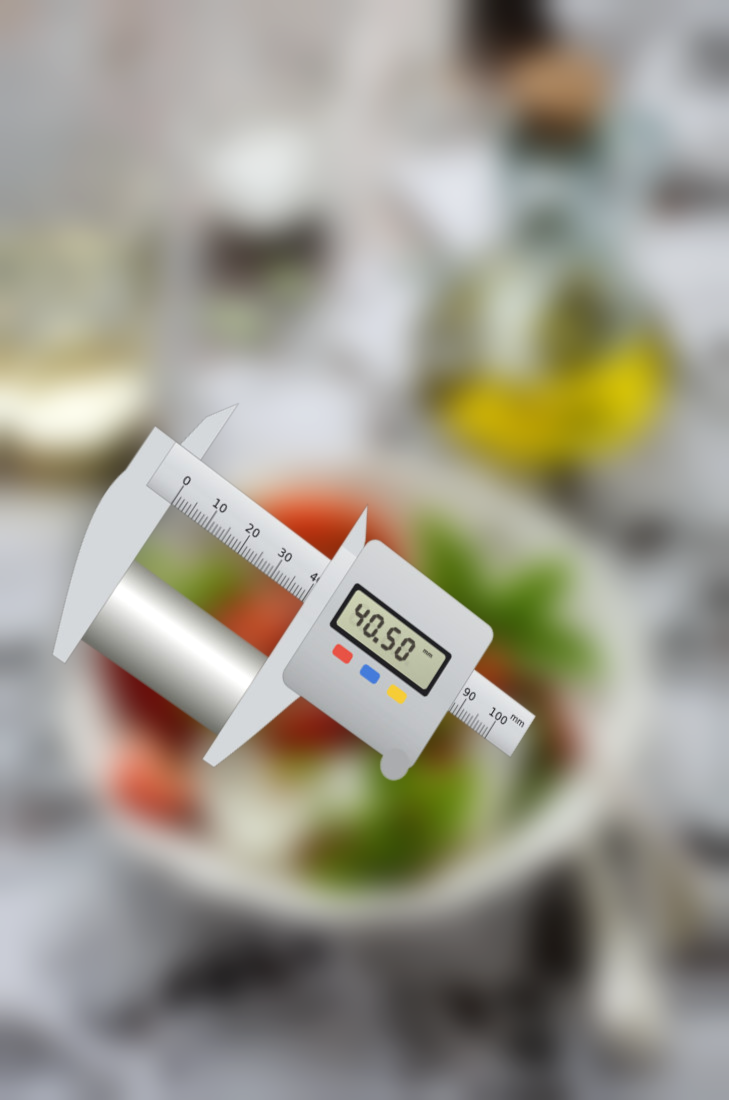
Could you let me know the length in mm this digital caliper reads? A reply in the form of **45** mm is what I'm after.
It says **40.50** mm
